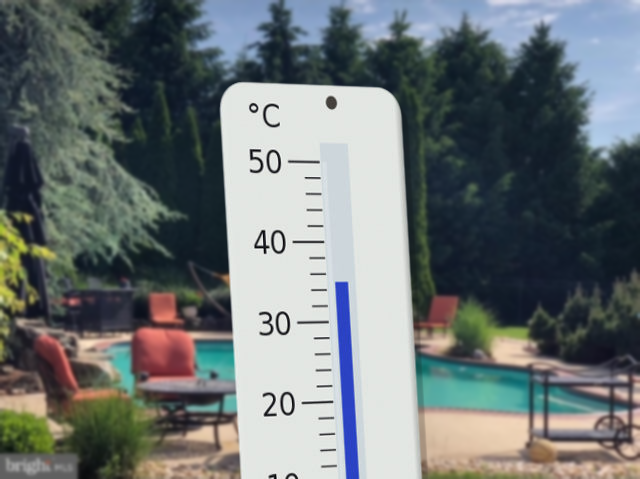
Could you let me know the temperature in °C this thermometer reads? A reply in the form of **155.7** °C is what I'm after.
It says **35** °C
